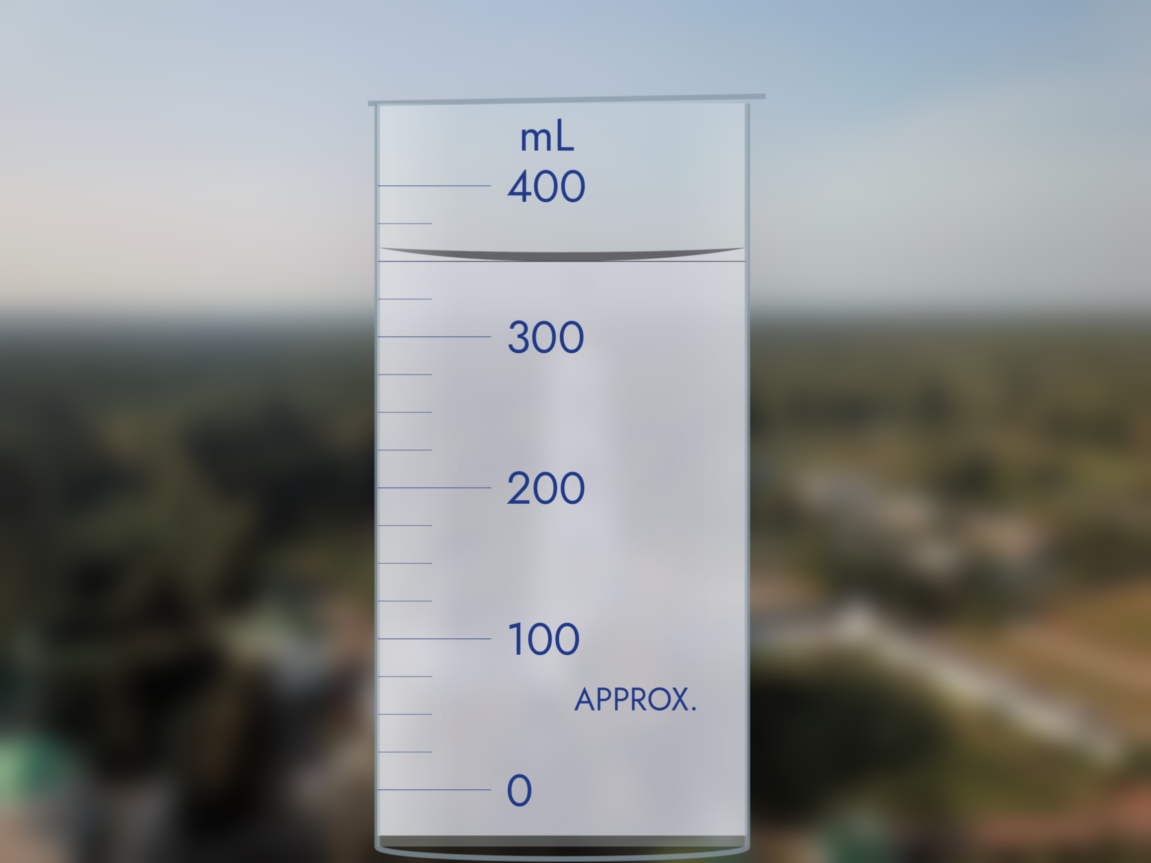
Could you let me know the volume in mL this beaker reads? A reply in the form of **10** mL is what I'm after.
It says **350** mL
